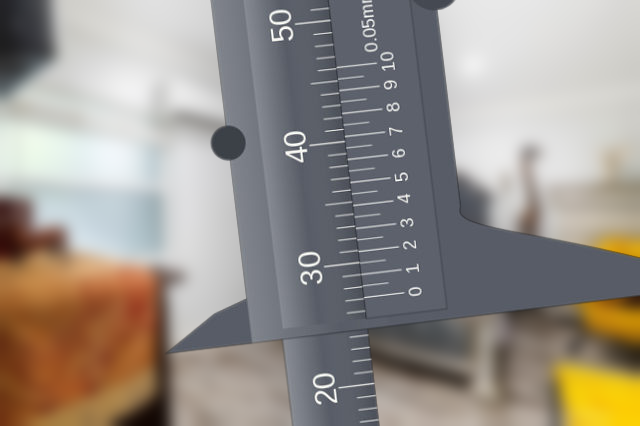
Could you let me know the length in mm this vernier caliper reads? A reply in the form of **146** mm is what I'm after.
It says **27.1** mm
